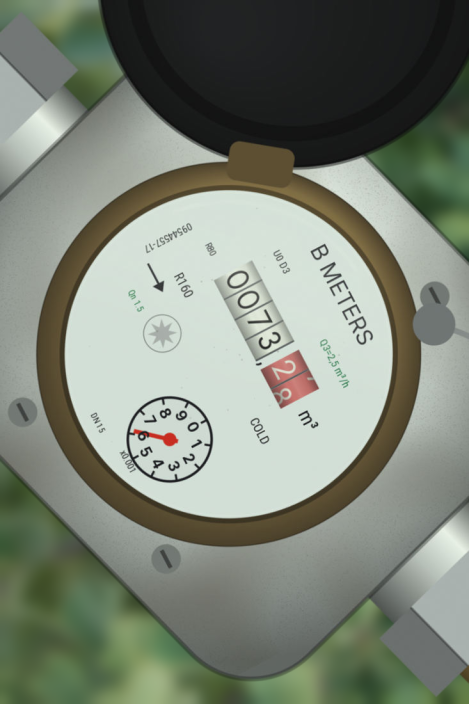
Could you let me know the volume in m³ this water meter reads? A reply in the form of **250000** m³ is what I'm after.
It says **73.276** m³
